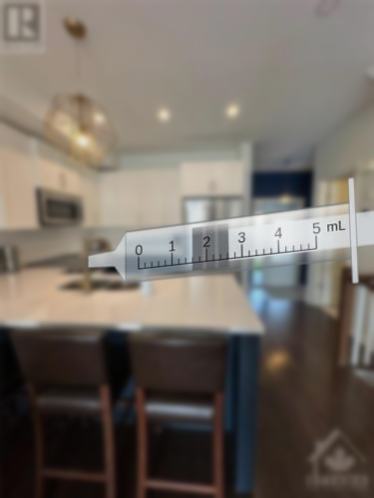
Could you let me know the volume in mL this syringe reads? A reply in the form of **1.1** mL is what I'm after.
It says **1.6** mL
